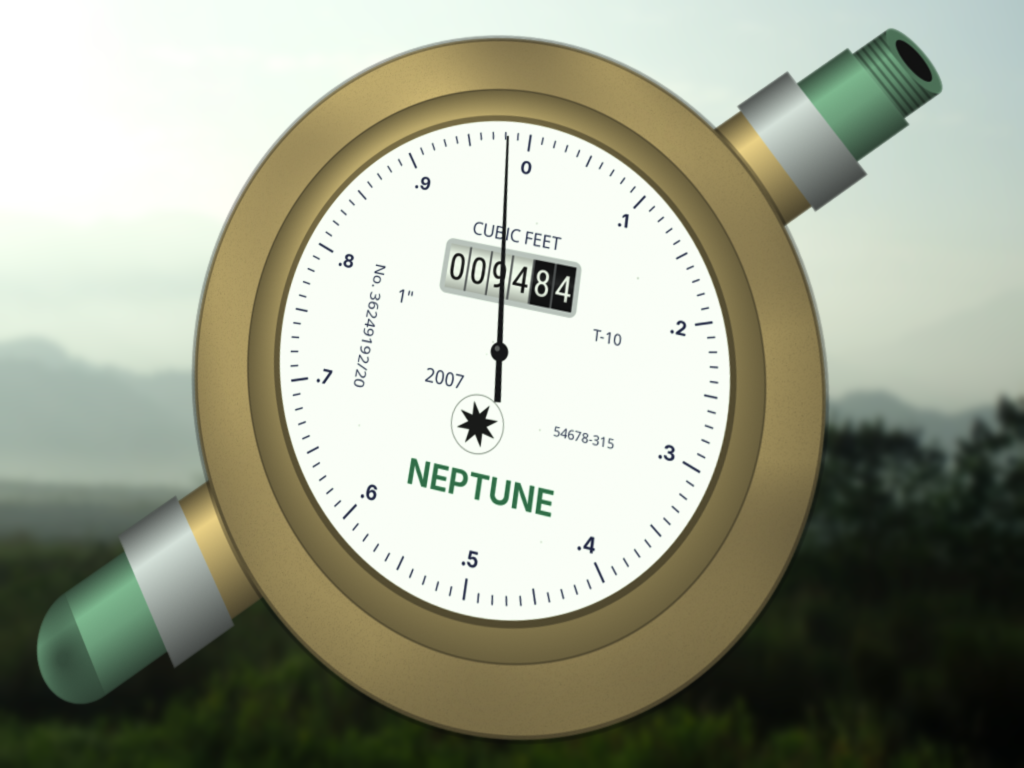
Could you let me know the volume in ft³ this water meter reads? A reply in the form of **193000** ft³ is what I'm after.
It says **9483.98** ft³
